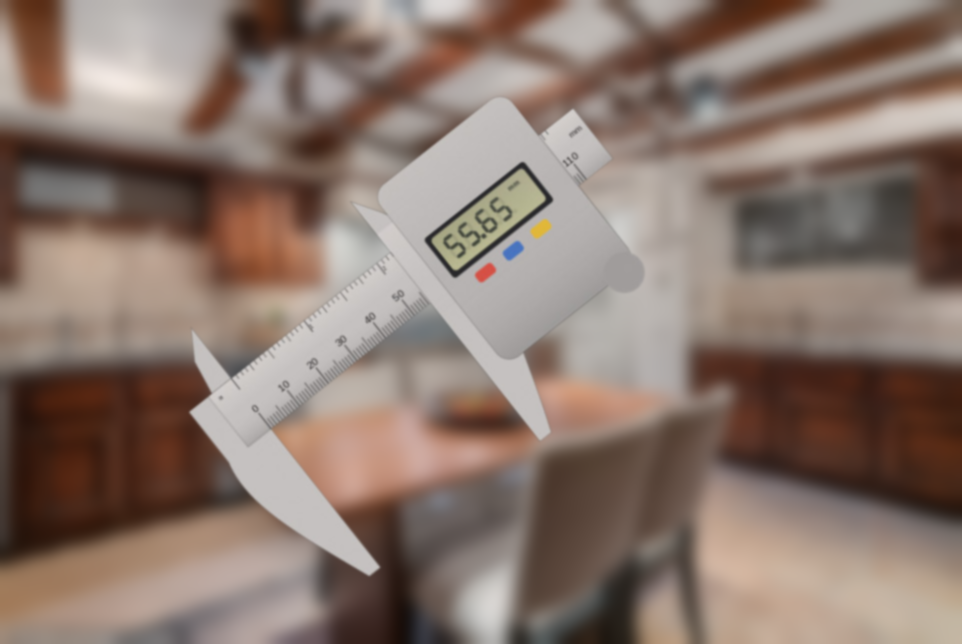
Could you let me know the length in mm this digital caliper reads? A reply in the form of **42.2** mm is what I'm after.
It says **55.65** mm
